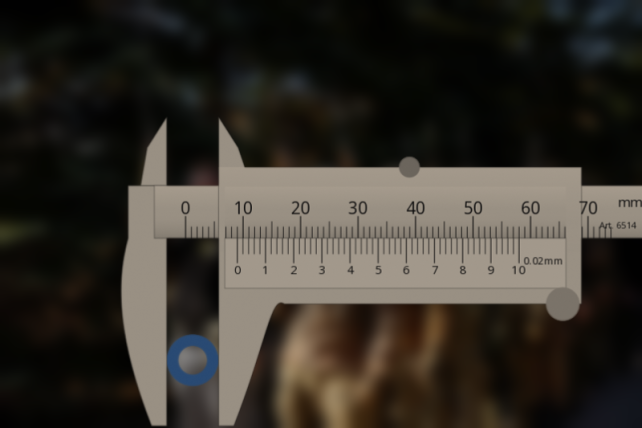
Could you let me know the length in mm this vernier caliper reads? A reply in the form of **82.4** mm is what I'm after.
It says **9.0** mm
